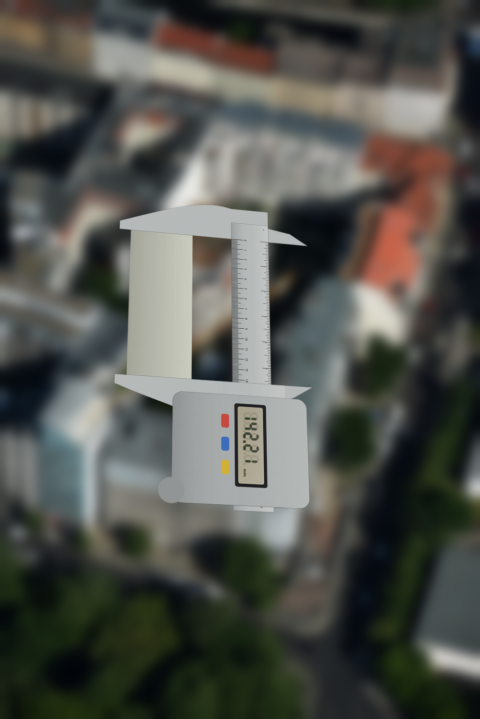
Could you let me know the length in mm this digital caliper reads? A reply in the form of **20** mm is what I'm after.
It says **142.21** mm
